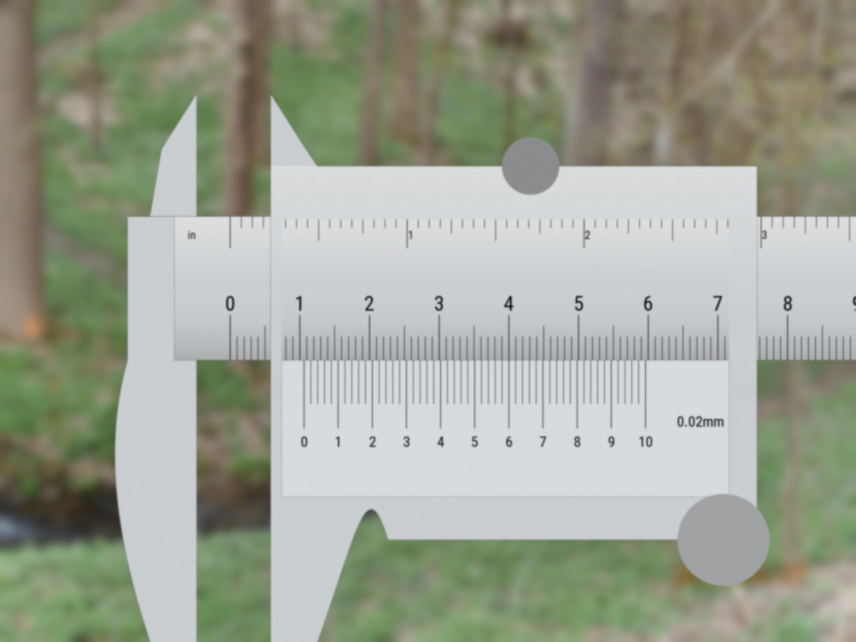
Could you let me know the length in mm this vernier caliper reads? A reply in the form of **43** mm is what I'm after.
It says **10.6** mm
